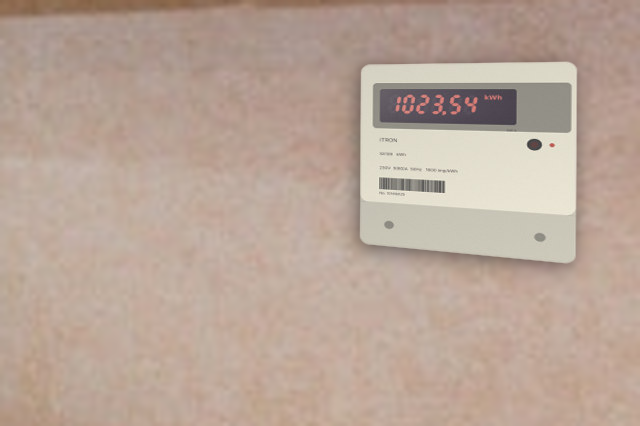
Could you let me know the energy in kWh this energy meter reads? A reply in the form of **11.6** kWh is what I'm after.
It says **1023.54** kWh
